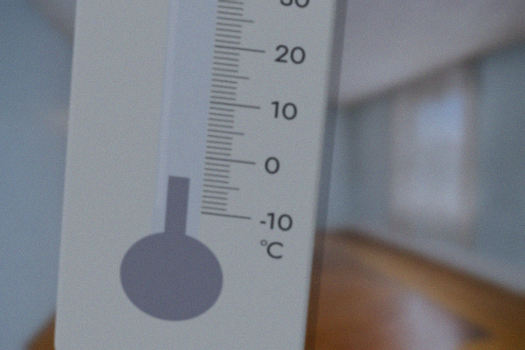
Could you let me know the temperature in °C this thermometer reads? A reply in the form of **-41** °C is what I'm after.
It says **-4** °C
